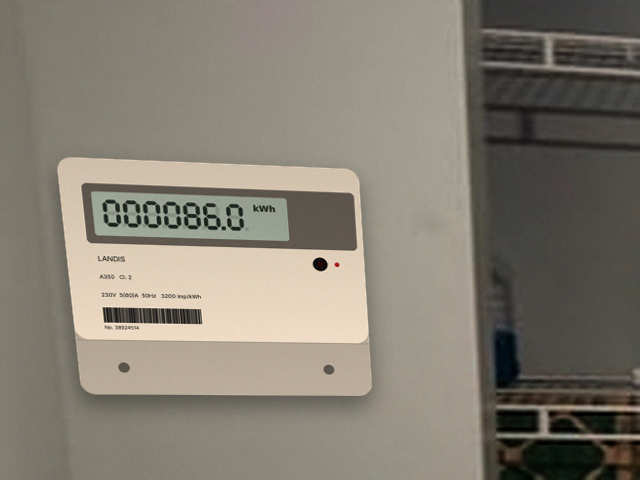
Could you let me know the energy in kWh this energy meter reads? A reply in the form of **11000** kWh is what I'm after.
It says **86.0** kWh
